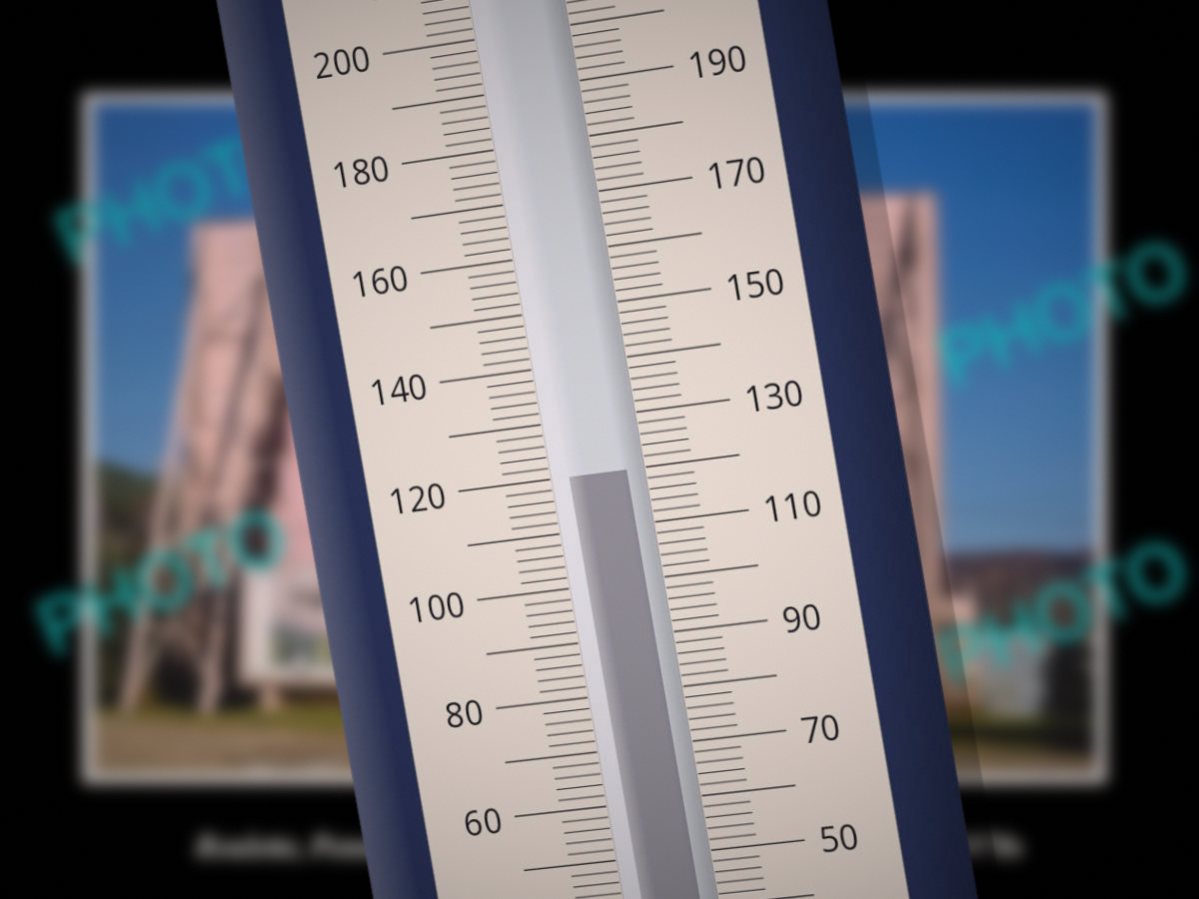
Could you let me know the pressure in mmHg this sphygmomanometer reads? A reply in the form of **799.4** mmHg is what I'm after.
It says **120** mmHg
